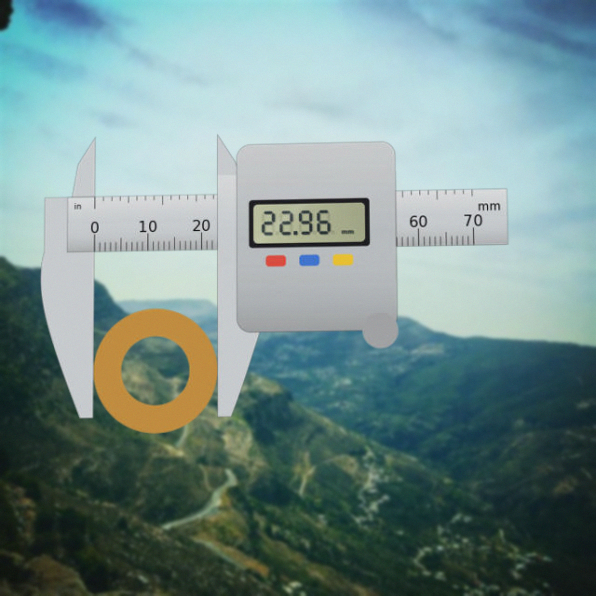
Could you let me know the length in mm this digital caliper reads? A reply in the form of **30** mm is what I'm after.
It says **22.96** mm
